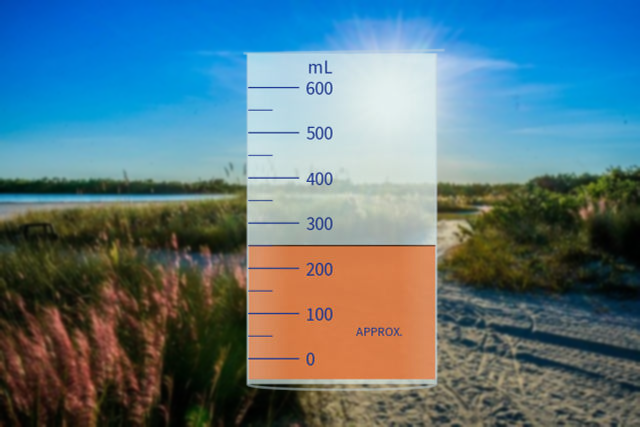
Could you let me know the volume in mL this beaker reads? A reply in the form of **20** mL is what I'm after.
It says **250** mL
